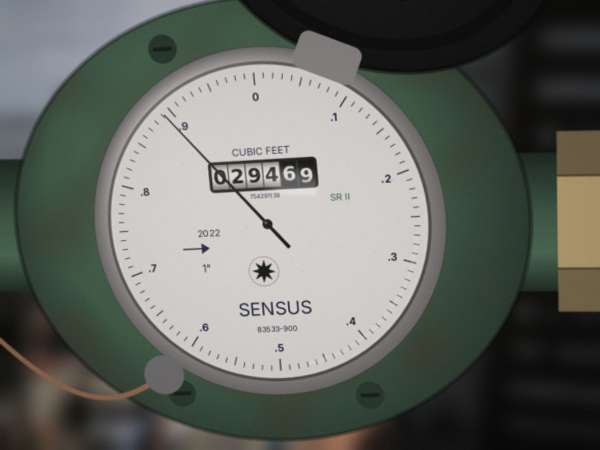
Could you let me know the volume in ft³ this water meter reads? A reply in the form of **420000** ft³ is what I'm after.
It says **29468.89** ft³
